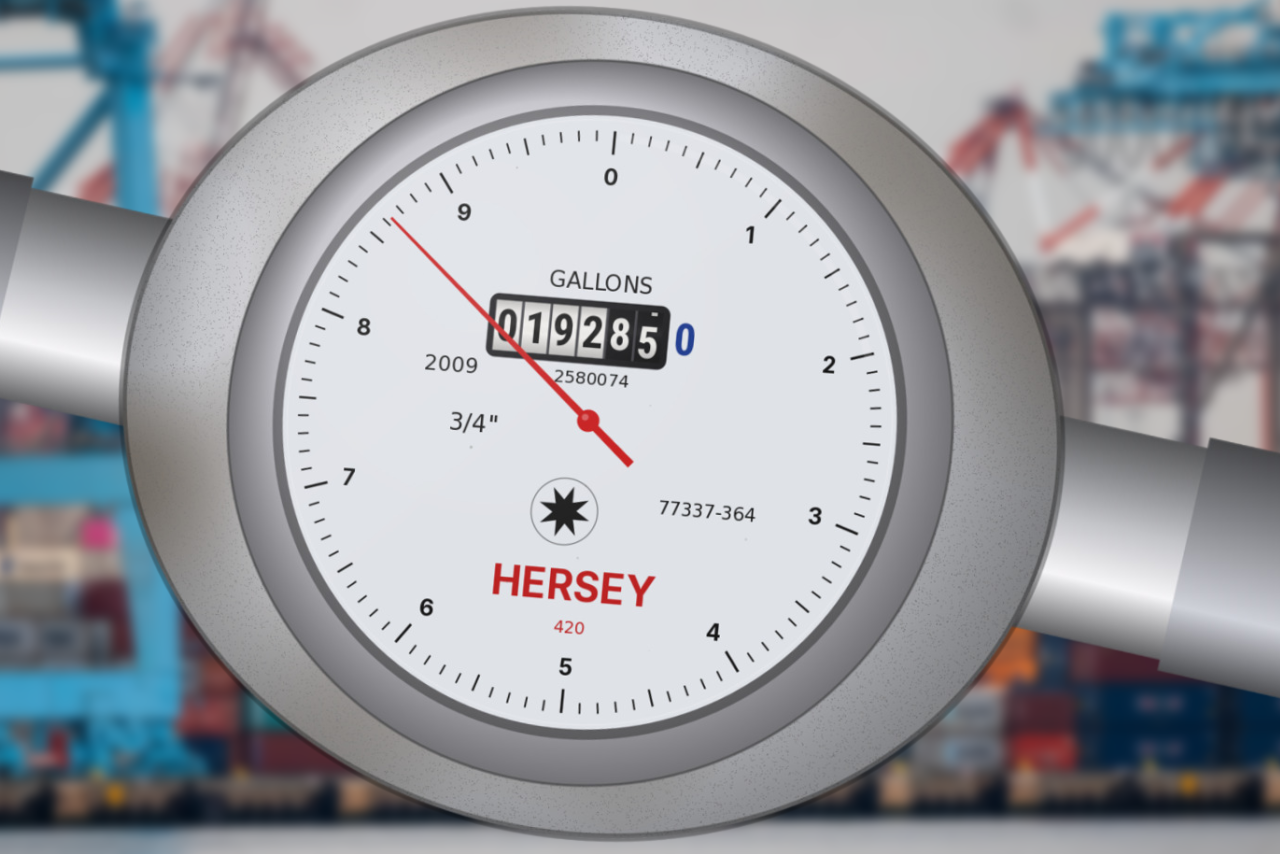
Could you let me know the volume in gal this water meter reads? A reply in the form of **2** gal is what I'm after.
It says **192848.6** gal
